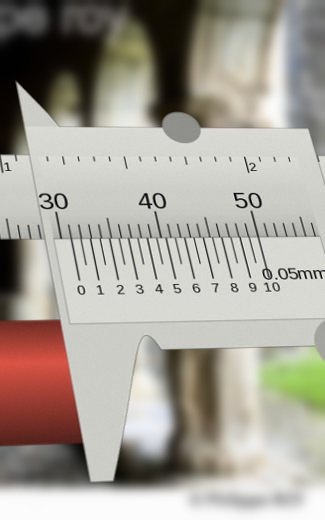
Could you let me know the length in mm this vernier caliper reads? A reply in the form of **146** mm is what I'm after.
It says **31.0** mm
